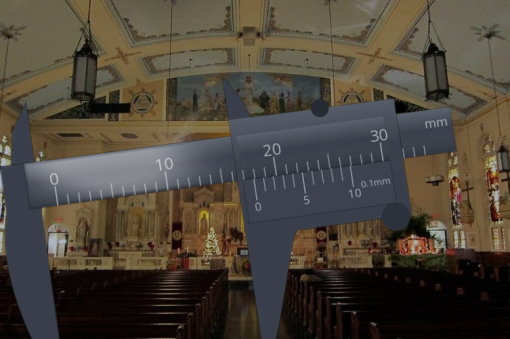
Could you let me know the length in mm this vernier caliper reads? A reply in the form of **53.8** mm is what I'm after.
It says **17.9** mm
